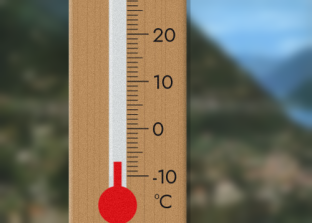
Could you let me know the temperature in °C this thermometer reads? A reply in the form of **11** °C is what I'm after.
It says **-7** °C
